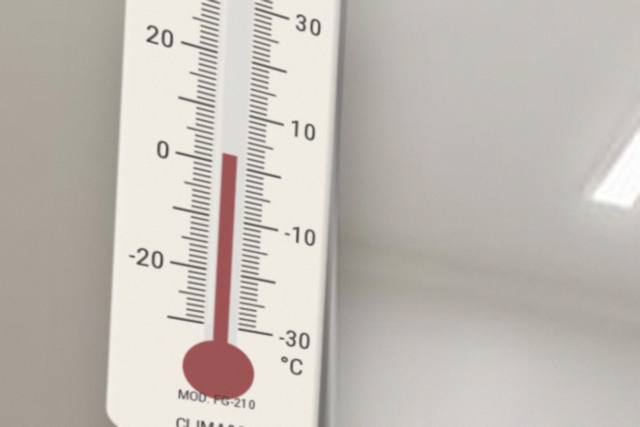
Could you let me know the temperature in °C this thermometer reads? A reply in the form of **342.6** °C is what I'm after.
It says **2** °C
